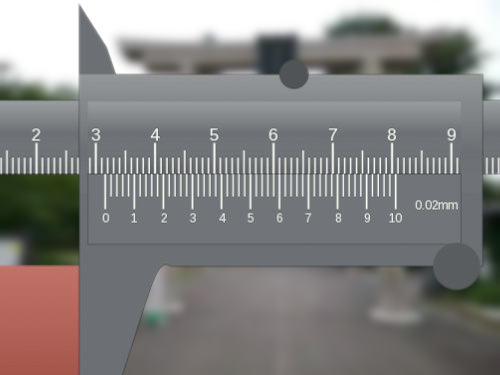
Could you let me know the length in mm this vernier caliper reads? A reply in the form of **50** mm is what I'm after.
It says **31.6** mm
